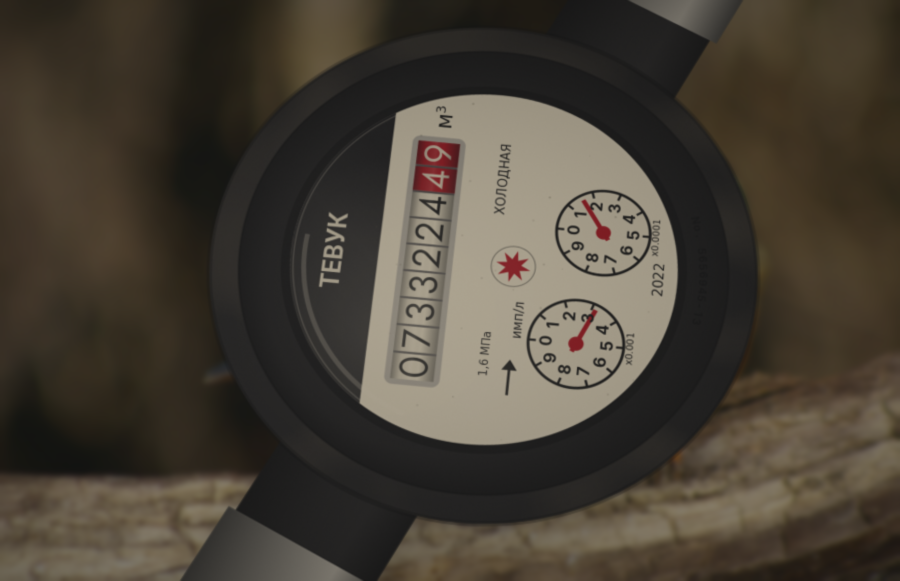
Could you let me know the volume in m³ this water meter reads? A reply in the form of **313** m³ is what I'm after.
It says **733224.4931** m³
